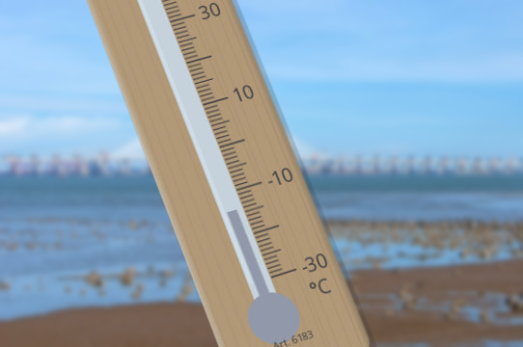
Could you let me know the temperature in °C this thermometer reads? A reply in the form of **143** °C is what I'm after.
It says **-14** °C
